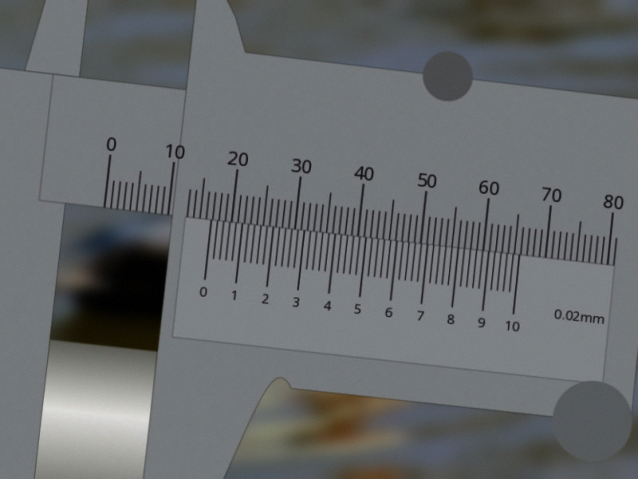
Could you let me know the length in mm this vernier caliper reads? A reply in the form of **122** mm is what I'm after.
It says **16.8** mm
